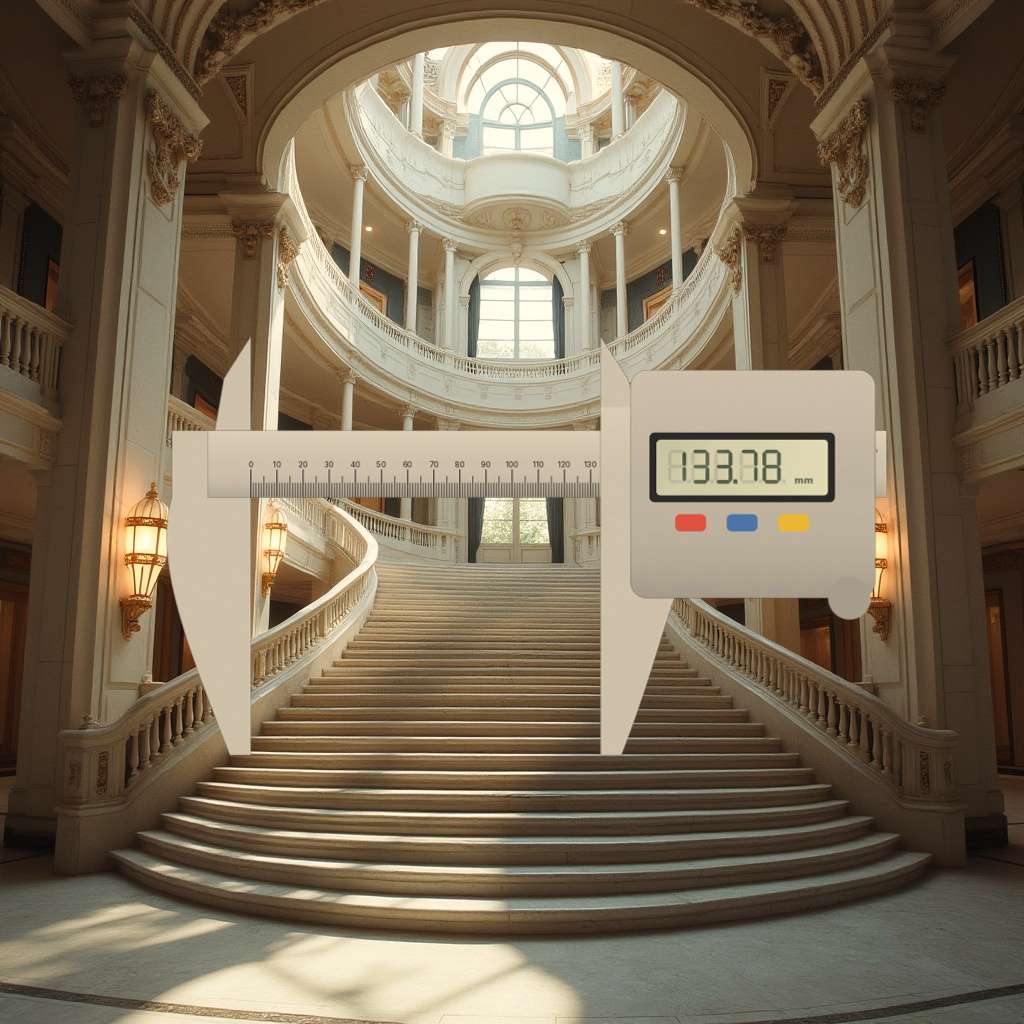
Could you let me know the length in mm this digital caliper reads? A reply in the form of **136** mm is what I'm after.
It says **133.78** mm
